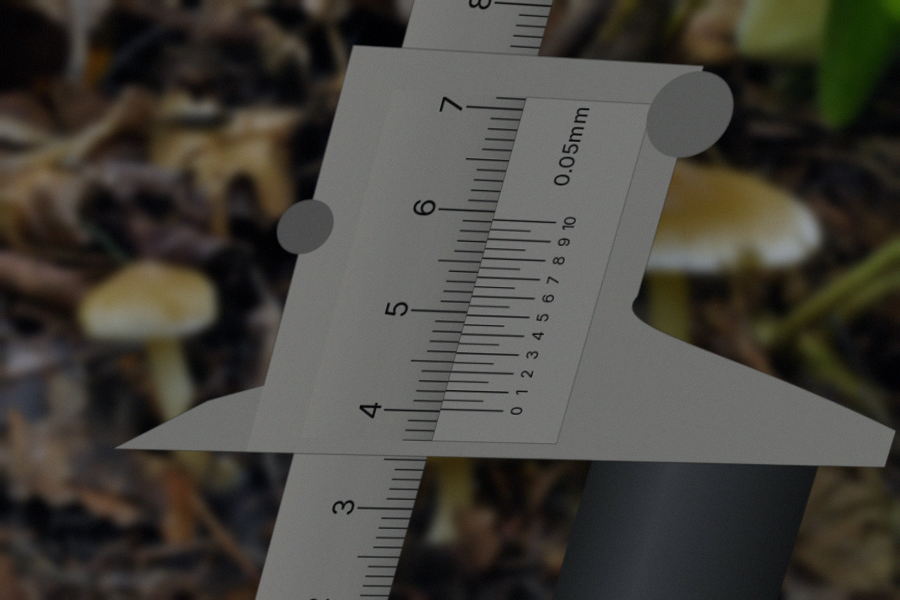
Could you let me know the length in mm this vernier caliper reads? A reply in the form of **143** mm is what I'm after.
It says **40.2** mm
